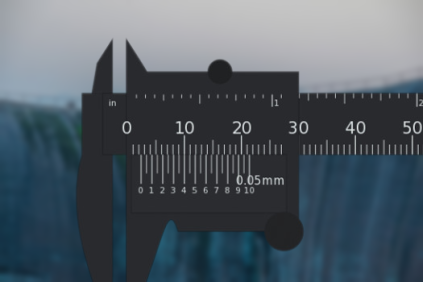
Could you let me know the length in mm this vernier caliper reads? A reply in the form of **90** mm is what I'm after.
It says **2.4** mm
